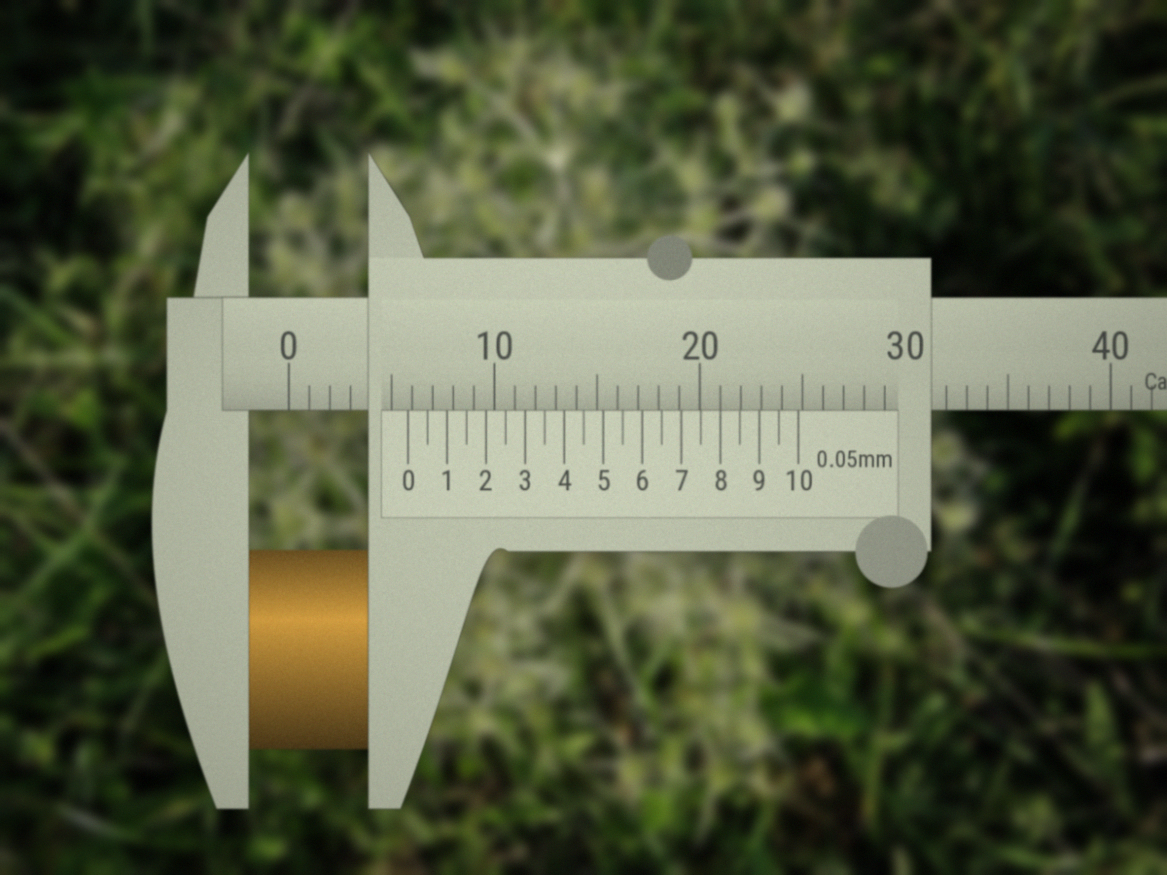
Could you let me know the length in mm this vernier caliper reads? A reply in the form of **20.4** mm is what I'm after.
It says **5.8** mm
